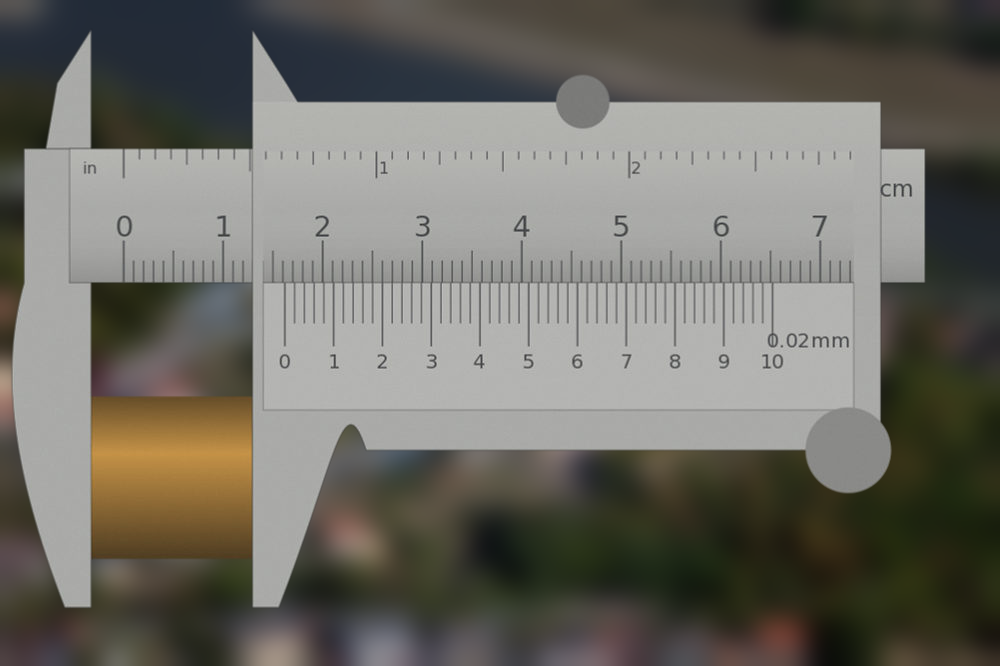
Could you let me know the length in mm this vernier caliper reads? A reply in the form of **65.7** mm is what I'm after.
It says **16.2** mm
